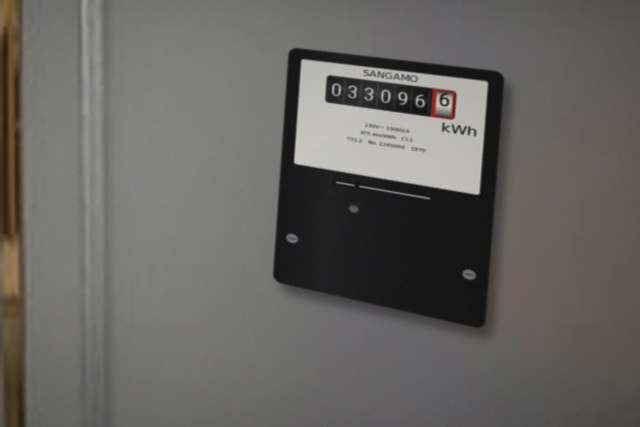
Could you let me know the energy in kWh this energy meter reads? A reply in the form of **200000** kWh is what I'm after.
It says **33096.6** kWh
